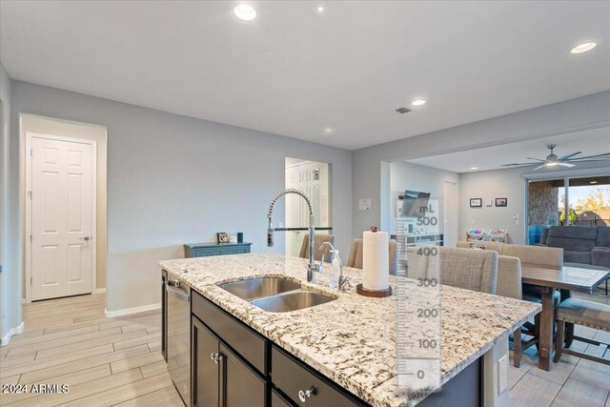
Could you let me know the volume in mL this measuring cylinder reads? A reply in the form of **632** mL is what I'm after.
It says **50** mL
